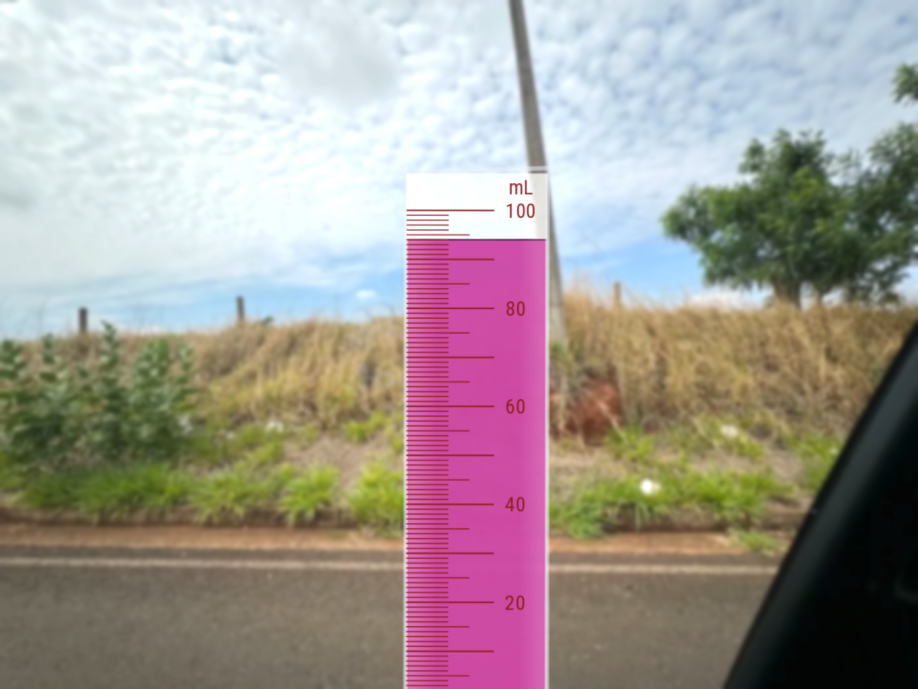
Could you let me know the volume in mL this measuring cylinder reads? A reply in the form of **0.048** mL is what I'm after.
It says **94** mL
